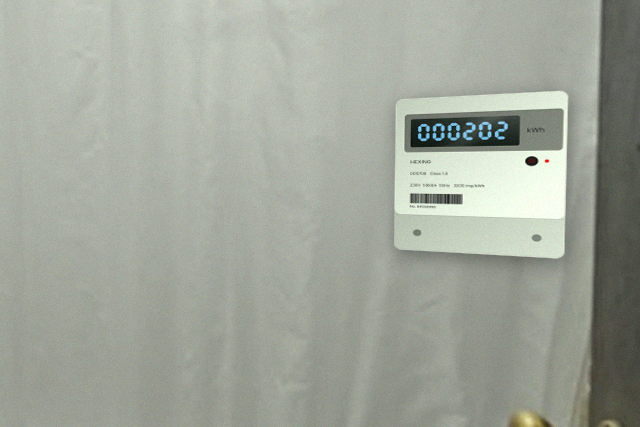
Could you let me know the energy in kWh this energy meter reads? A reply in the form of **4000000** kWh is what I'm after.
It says **202** kWh
